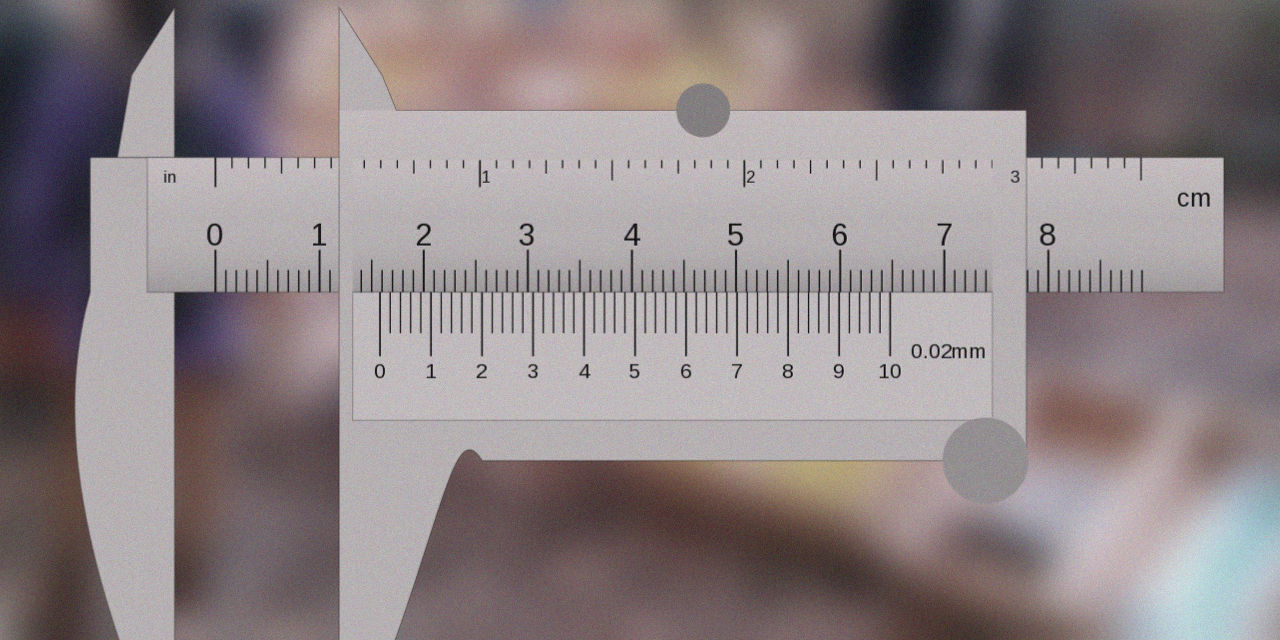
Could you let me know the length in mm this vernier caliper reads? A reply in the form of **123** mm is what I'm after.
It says **15.8** mm
